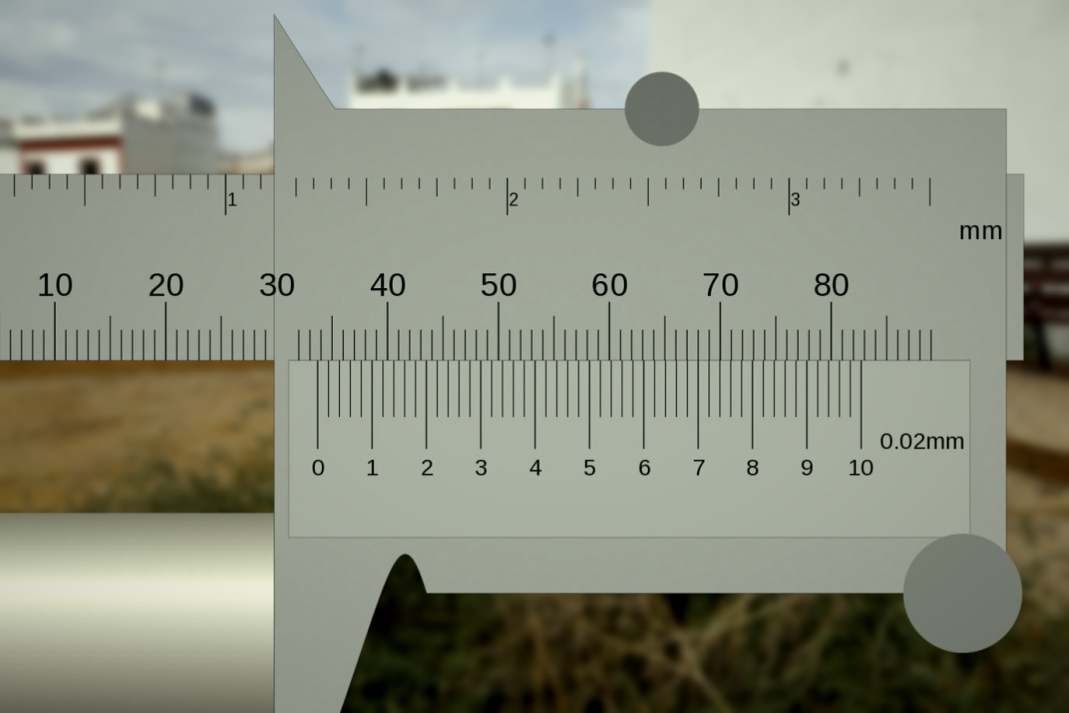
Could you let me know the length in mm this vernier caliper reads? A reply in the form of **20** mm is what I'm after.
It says **33.7** mm
